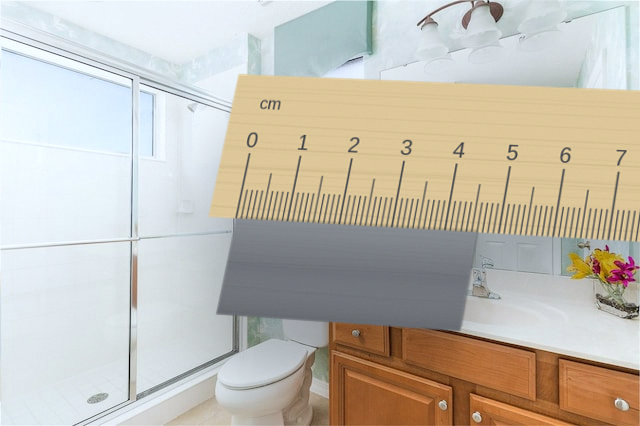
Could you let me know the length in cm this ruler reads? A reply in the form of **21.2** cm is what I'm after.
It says **4.6** cm
